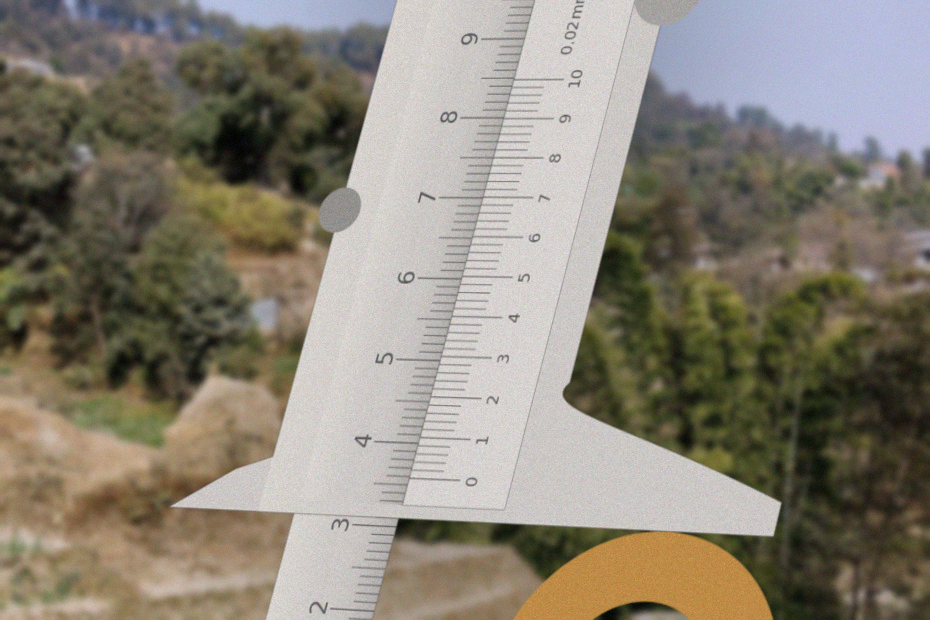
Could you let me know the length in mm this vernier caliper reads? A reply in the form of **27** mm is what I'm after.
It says **35.8** mm
